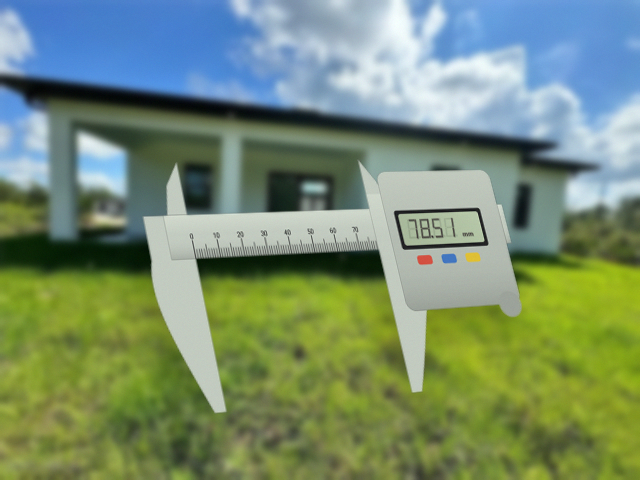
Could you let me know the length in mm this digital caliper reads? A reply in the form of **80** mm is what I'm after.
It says **78.51** mm
